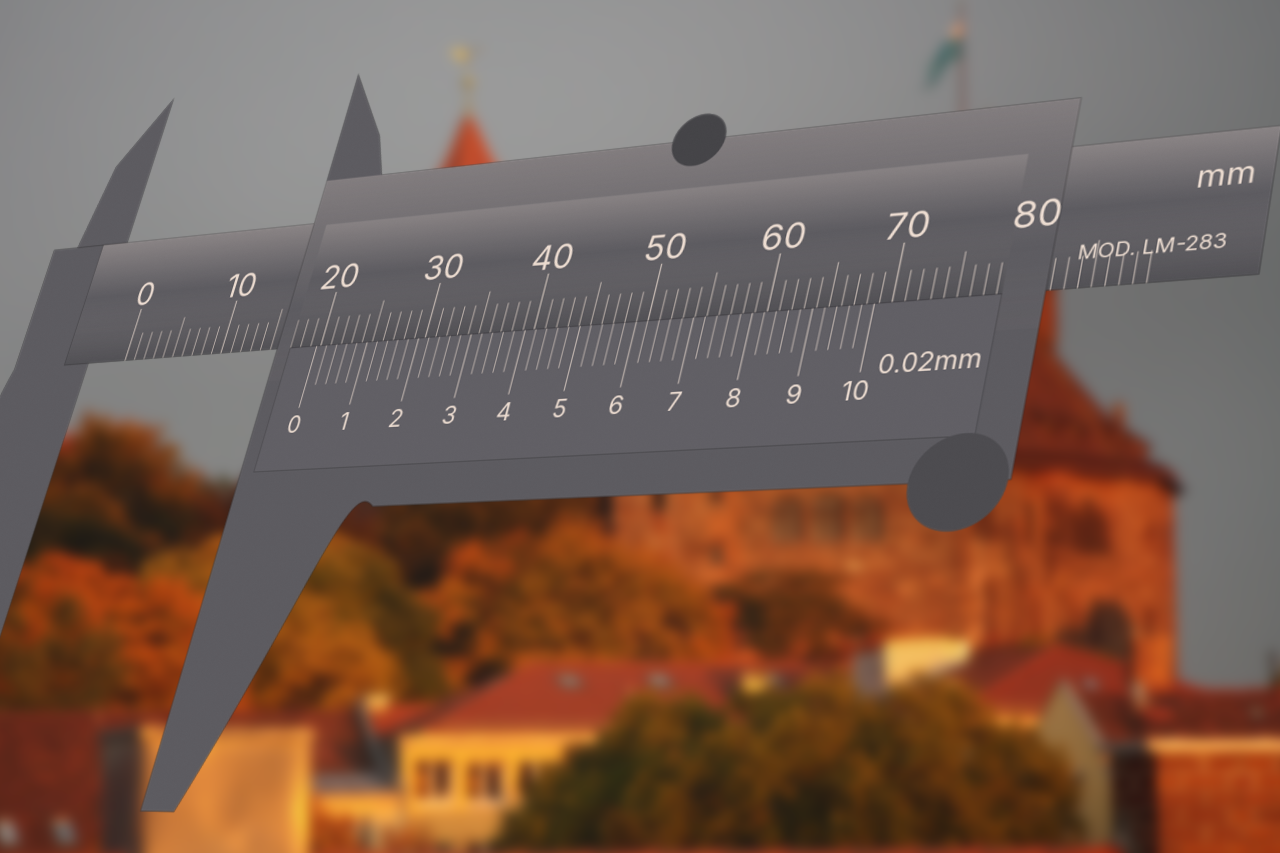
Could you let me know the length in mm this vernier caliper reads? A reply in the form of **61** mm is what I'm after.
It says **19.6** mm
